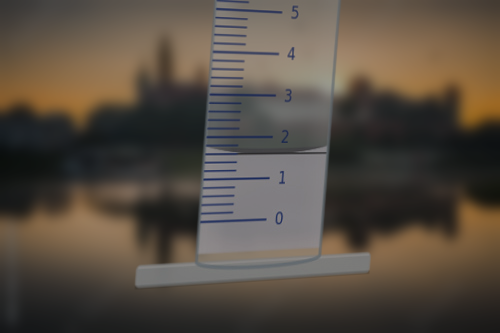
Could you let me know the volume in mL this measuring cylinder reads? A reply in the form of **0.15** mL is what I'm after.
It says **1.6** mL
